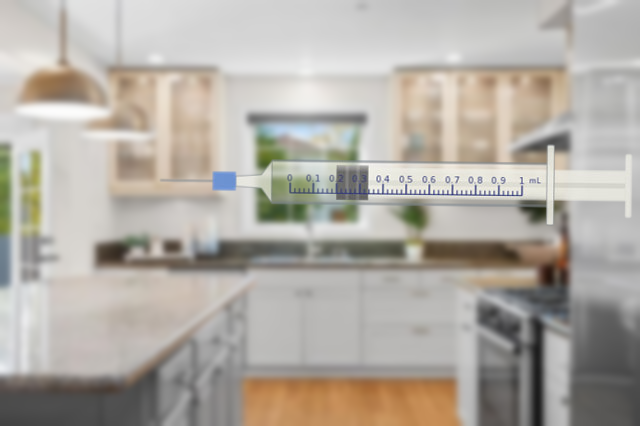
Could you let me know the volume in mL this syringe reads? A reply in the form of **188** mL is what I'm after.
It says **0.2** mL
